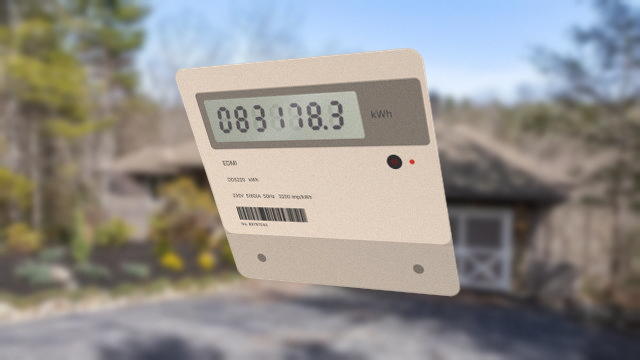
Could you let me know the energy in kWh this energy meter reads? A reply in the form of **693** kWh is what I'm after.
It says **83178.3** kWh
